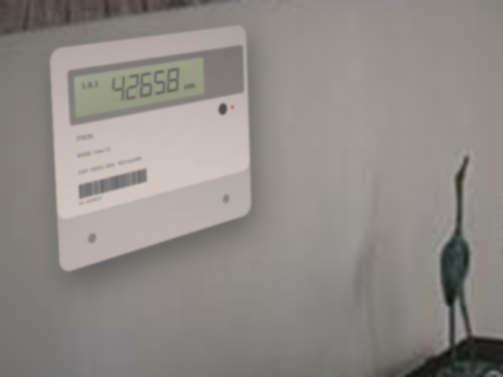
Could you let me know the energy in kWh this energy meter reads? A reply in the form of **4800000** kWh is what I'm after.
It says **42658** kWh
